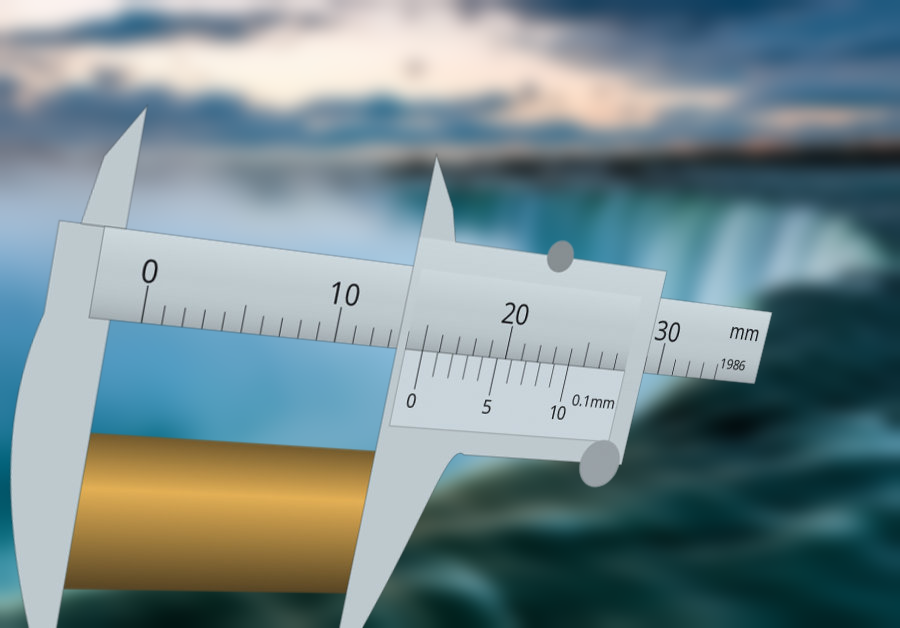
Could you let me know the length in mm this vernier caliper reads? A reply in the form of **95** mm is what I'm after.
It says **15.0** mm
